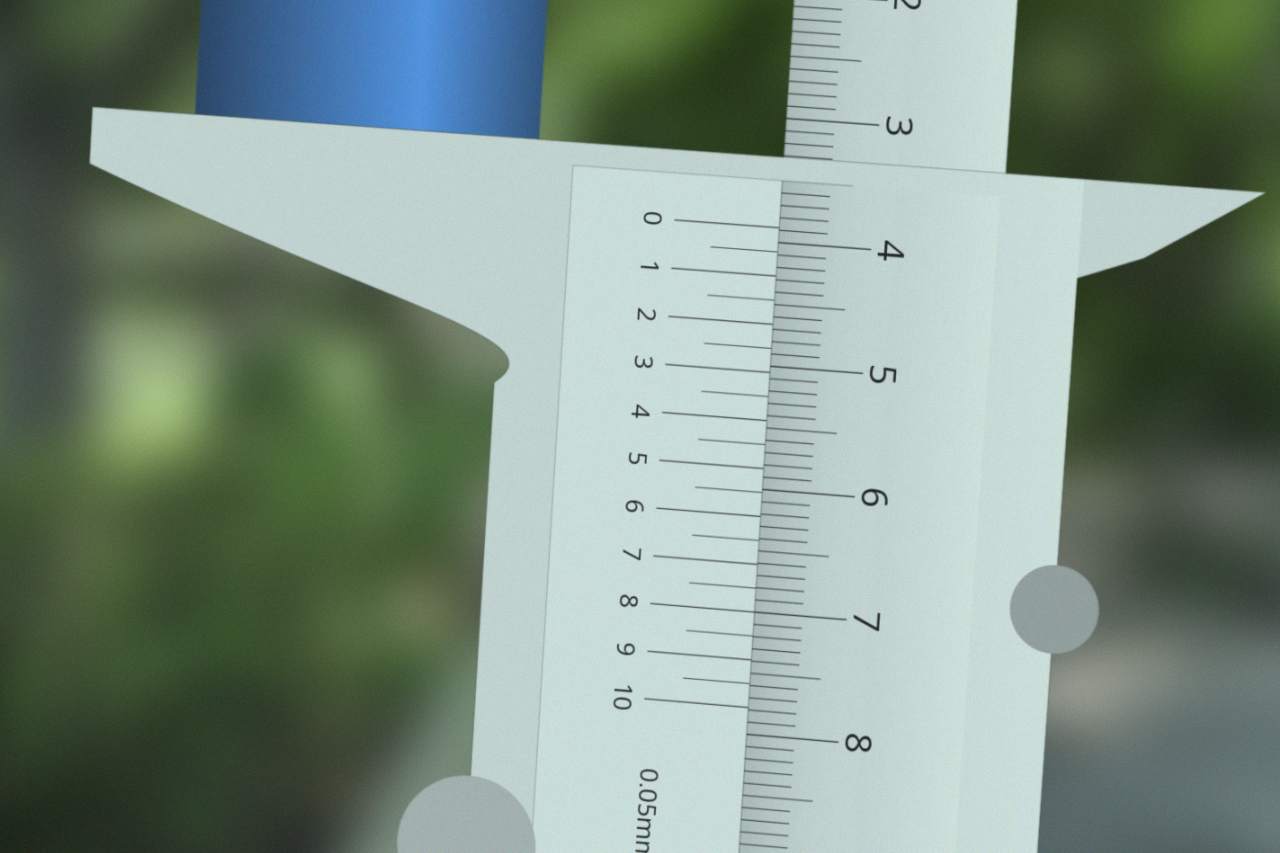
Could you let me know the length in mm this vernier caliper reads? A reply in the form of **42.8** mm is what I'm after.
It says **38.8** mm
